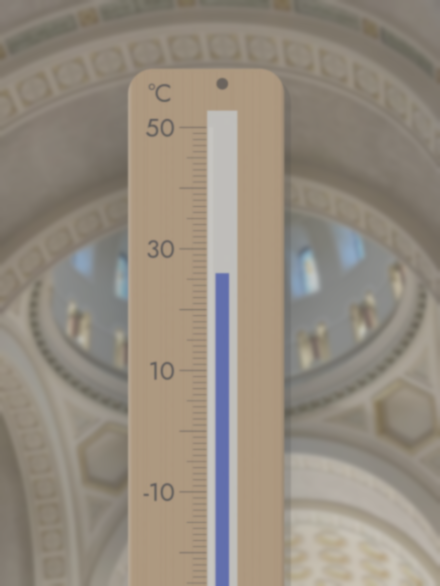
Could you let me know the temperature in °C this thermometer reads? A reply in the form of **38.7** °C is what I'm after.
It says **26** °C
